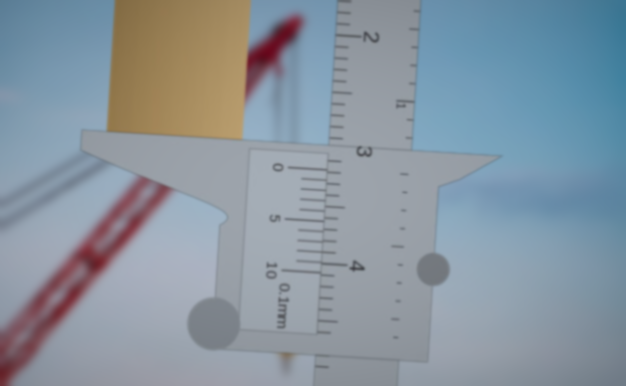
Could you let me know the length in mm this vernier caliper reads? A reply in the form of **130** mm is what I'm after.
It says **31.8** mm
